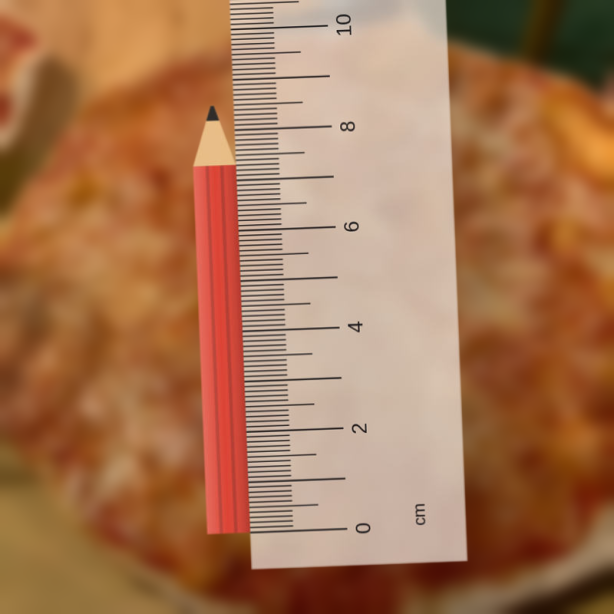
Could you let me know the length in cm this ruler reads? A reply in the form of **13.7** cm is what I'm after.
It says **8.5** cm
